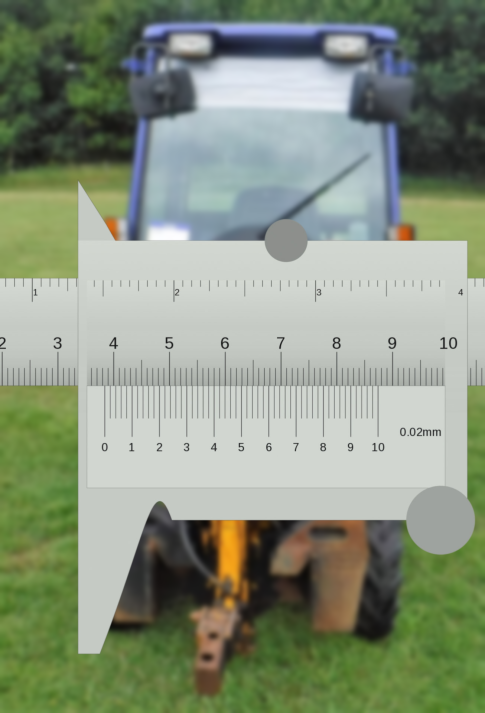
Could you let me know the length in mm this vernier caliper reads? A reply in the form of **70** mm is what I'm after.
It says **38.4** mm
